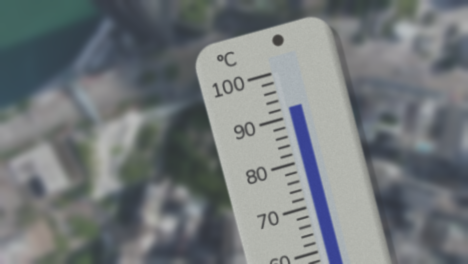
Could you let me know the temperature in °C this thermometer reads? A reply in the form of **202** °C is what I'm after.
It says **92** °C
